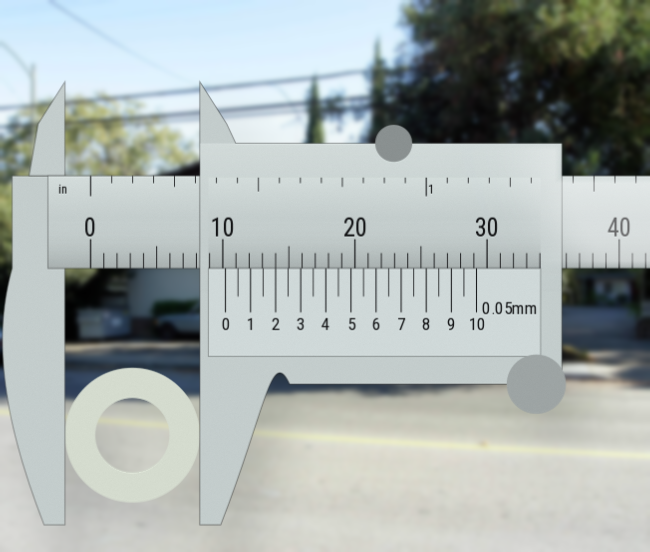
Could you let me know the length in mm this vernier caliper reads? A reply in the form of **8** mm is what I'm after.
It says **10.2** mm
